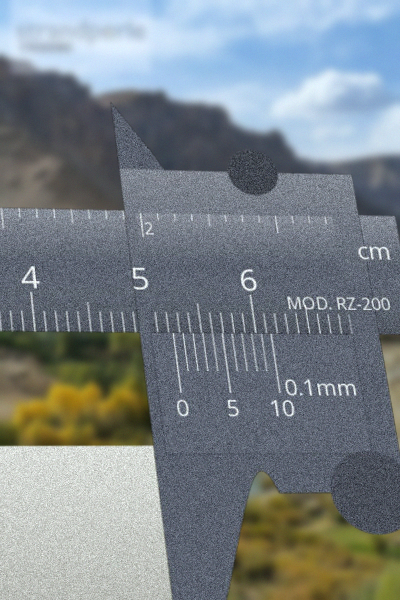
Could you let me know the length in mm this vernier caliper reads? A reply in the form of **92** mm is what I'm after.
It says **52.4** mm
